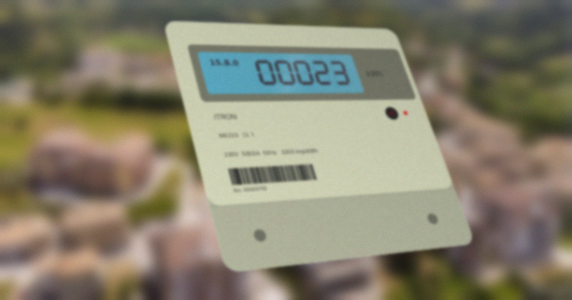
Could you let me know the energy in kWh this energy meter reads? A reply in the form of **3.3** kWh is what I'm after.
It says **23** kWh
